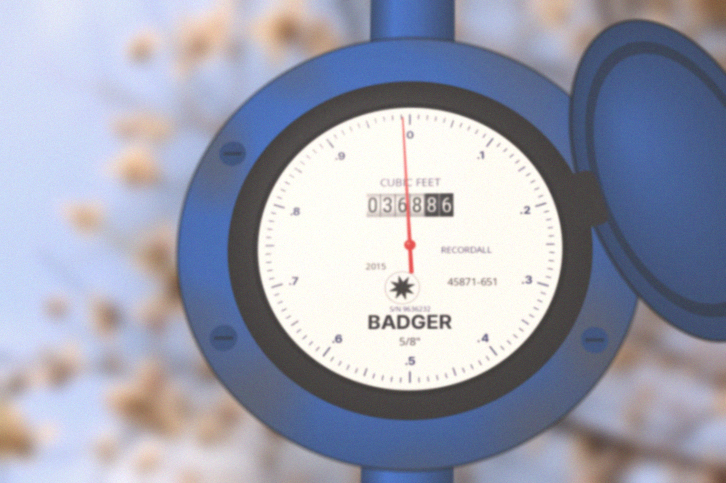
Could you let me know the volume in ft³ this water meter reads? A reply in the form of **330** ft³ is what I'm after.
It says **36885.99** ft³
